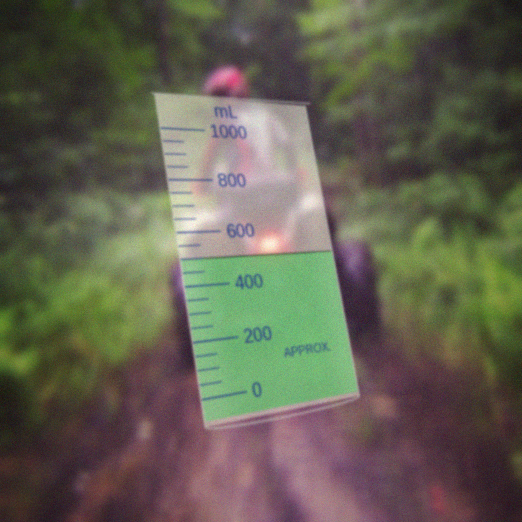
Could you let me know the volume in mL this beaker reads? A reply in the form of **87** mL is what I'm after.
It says **500** mL
